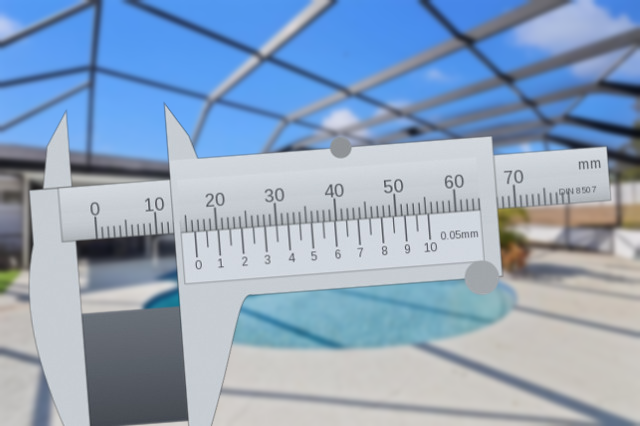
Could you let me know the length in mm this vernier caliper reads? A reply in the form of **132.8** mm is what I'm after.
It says **16.4** mm
